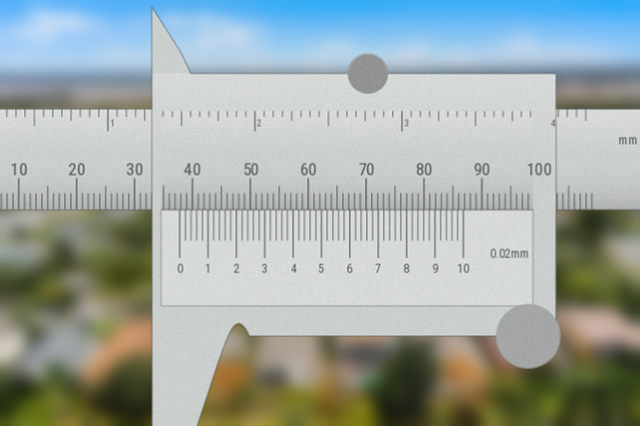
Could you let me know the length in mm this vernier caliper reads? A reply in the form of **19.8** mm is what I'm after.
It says **37.8** mm
